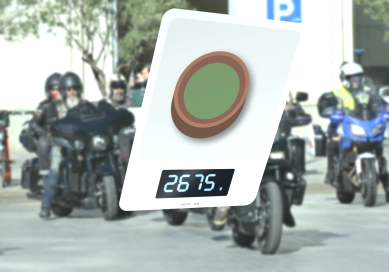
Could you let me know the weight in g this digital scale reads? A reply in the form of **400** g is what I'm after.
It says **2675** g
